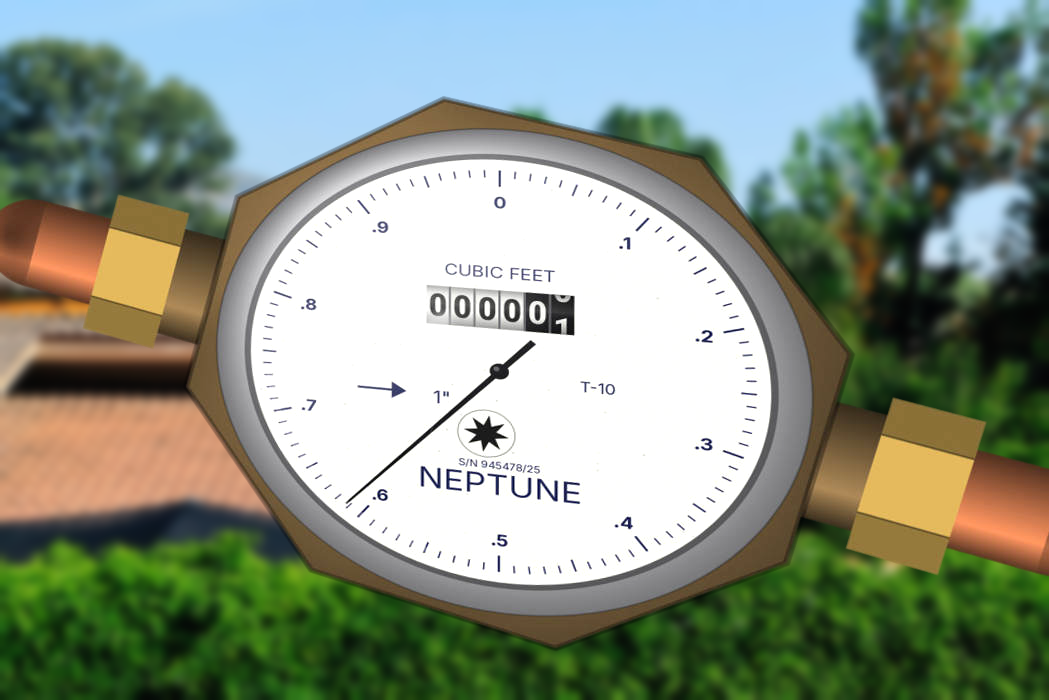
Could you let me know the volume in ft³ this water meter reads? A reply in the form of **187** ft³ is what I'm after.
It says **0.61** ft³
